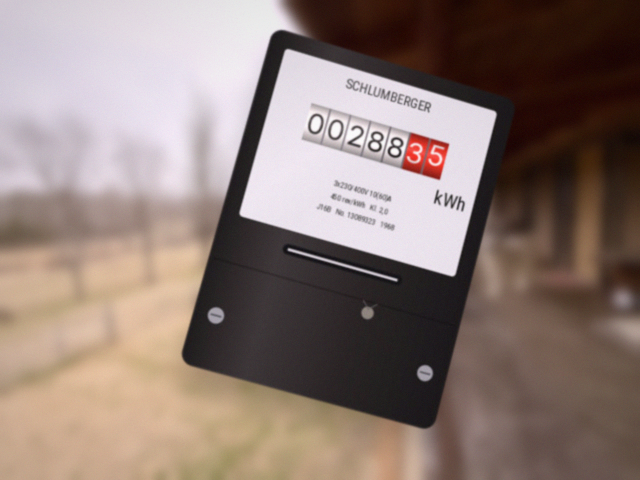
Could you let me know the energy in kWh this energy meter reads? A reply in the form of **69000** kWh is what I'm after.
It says **288.35** kWh
